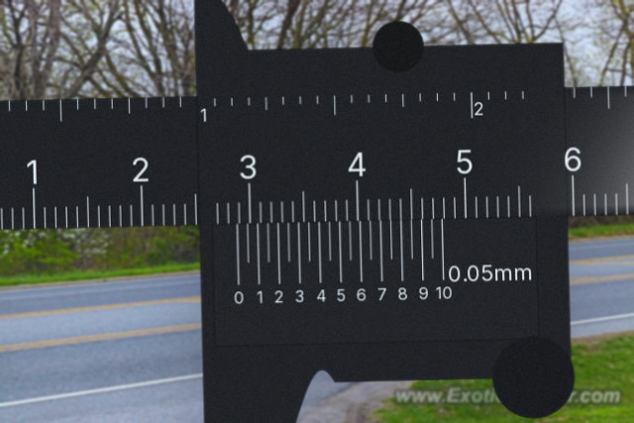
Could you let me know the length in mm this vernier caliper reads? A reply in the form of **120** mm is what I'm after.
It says **28.8** mm
